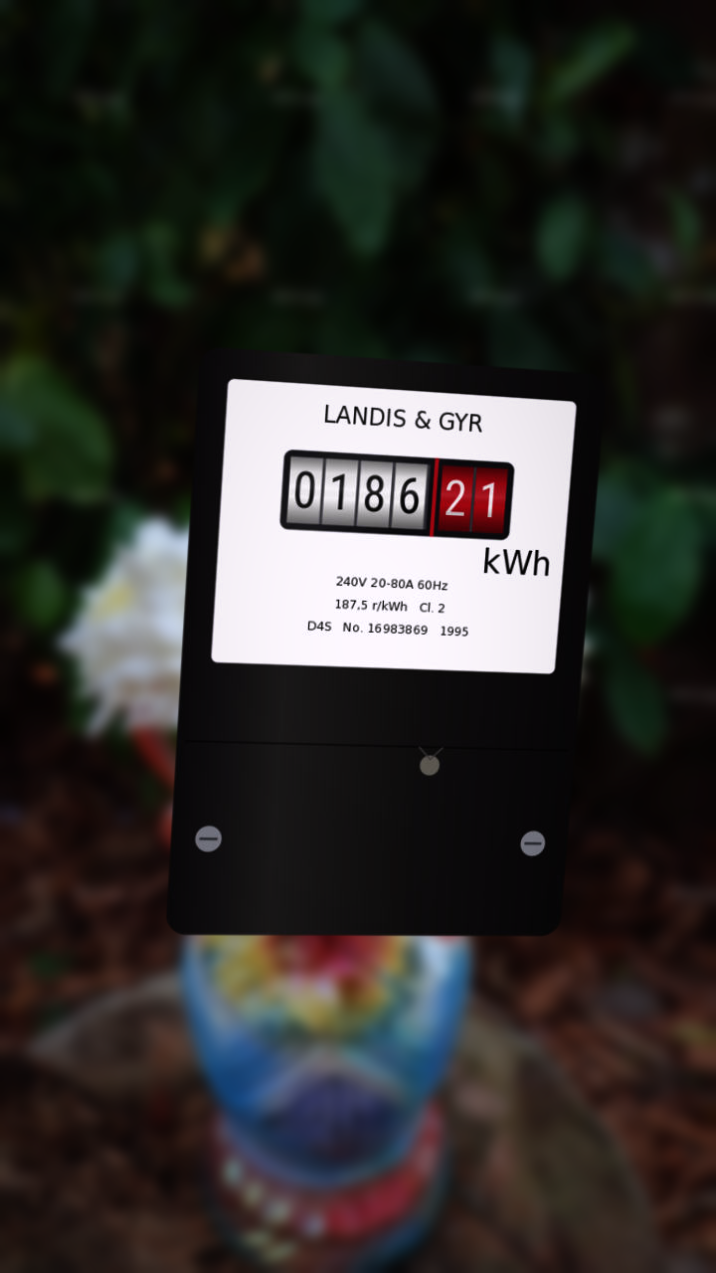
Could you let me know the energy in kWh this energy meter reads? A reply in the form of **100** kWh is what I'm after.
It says **186.21** kWh
